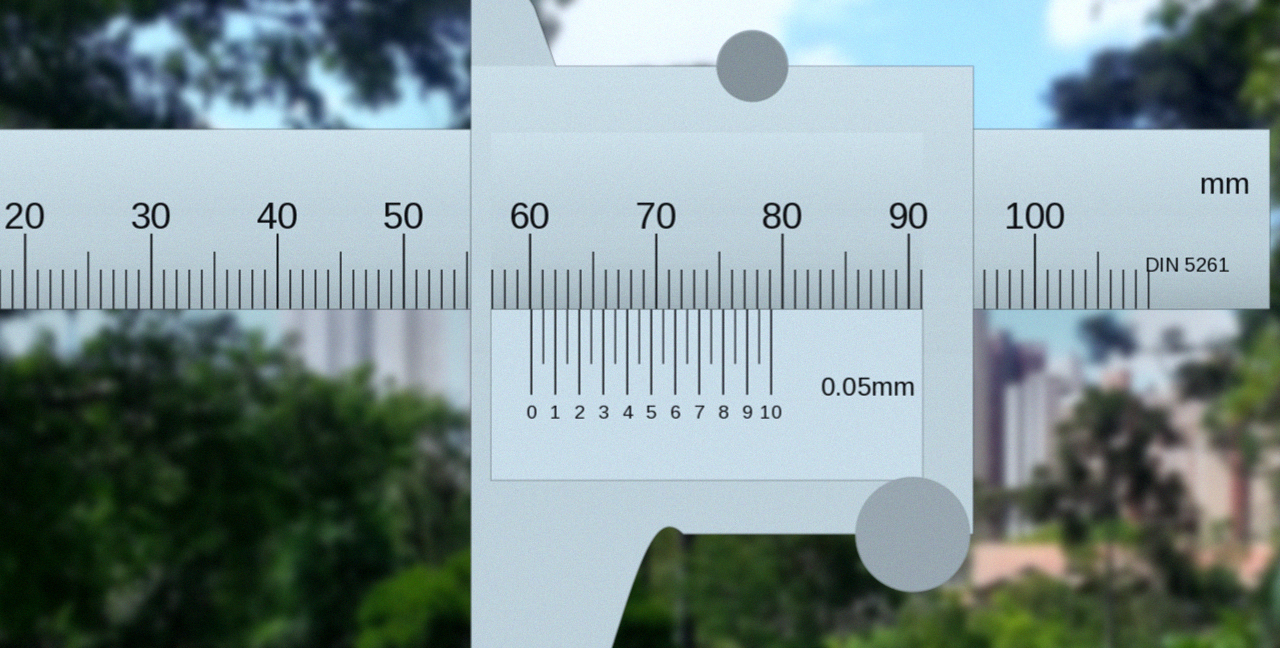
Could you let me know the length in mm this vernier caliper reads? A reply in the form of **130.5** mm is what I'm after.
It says **60.1** mm
